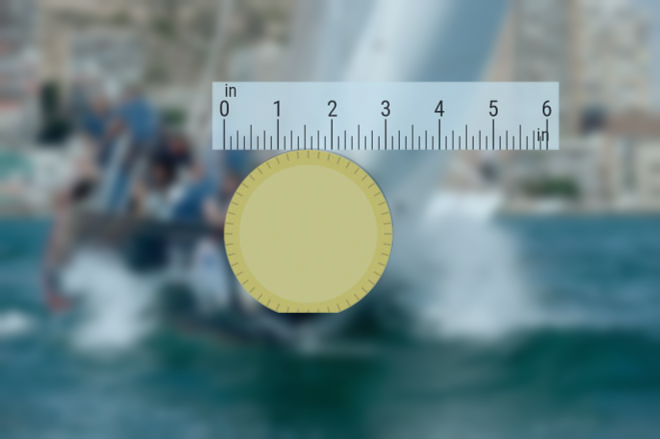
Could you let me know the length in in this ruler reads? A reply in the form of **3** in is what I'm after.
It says **3.125** in
